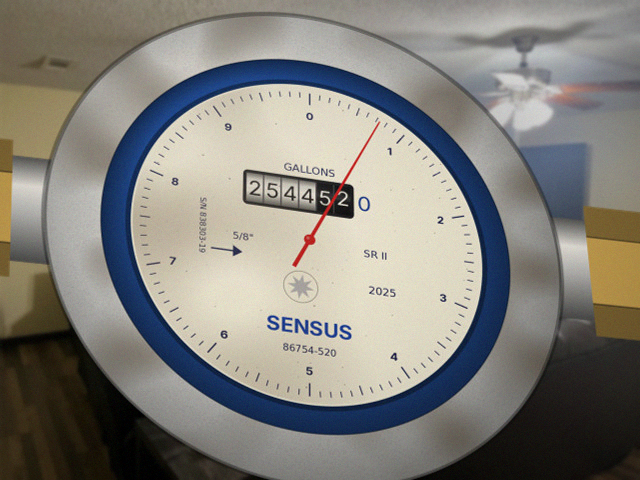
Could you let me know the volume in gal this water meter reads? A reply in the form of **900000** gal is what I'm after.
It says **2544520.7** gal
